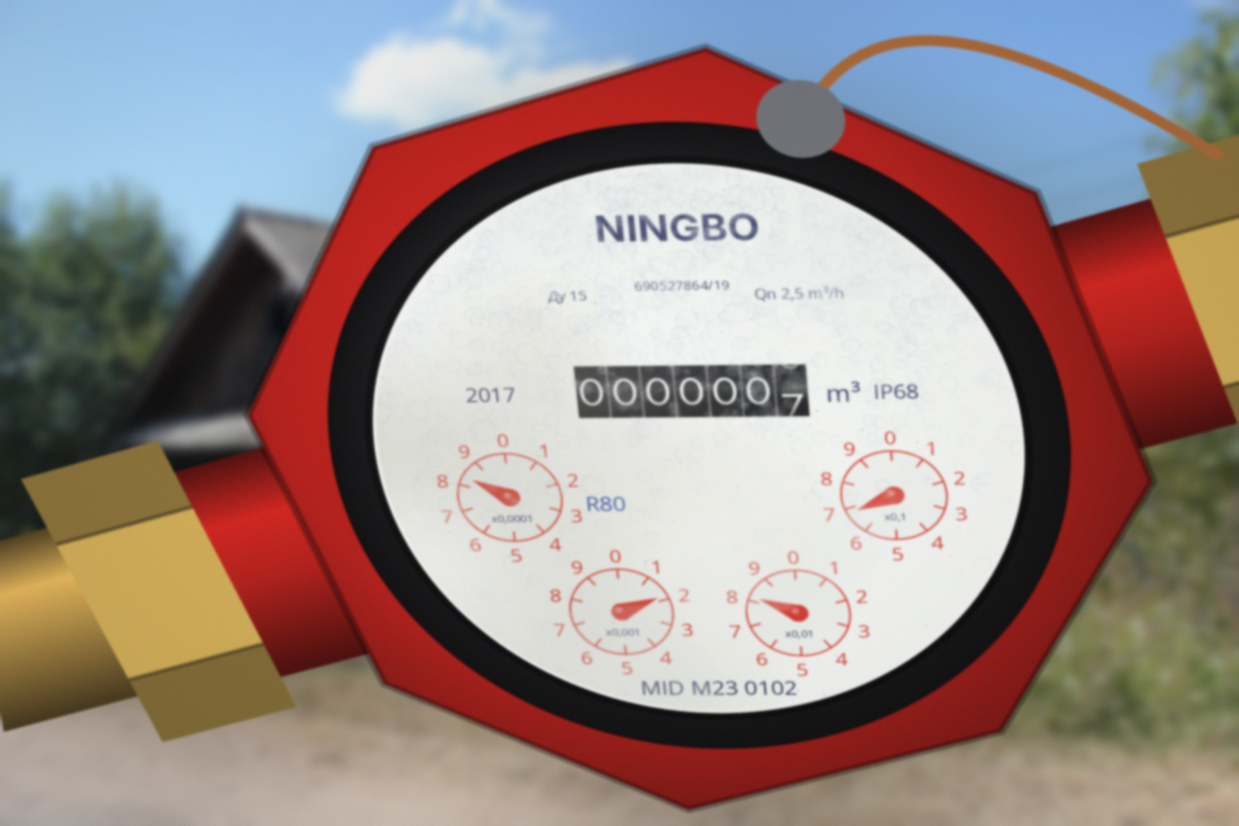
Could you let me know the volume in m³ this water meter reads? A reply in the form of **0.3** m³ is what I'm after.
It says **6.6818** m³
